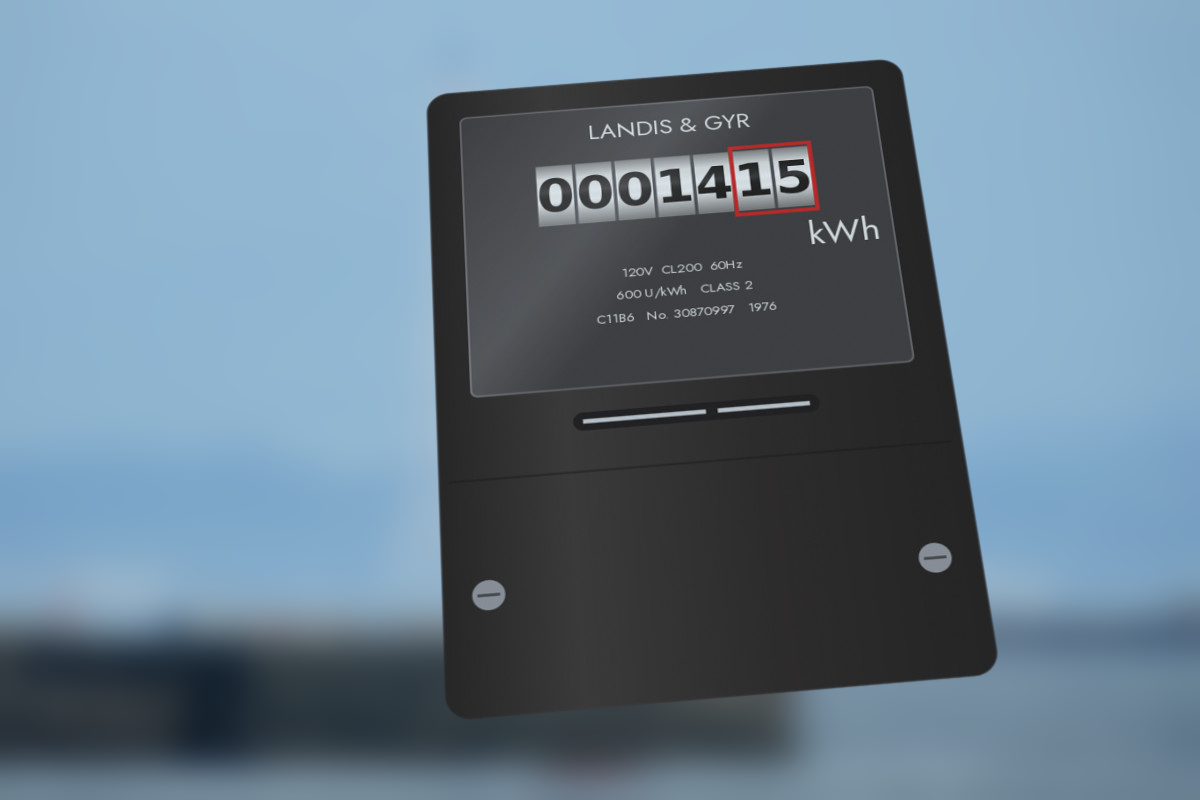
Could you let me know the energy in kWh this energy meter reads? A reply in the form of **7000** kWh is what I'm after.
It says **14.15** kWh
